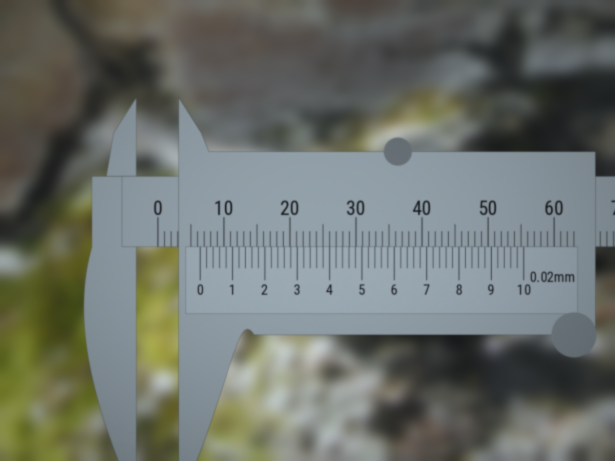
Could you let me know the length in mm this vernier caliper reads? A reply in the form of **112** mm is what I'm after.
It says **6.4** mm
